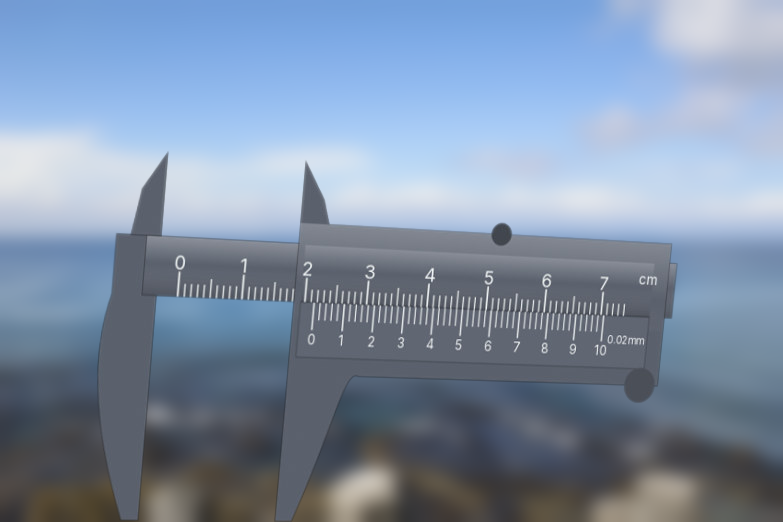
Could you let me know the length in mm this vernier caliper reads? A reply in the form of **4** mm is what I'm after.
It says **21.5** mm
